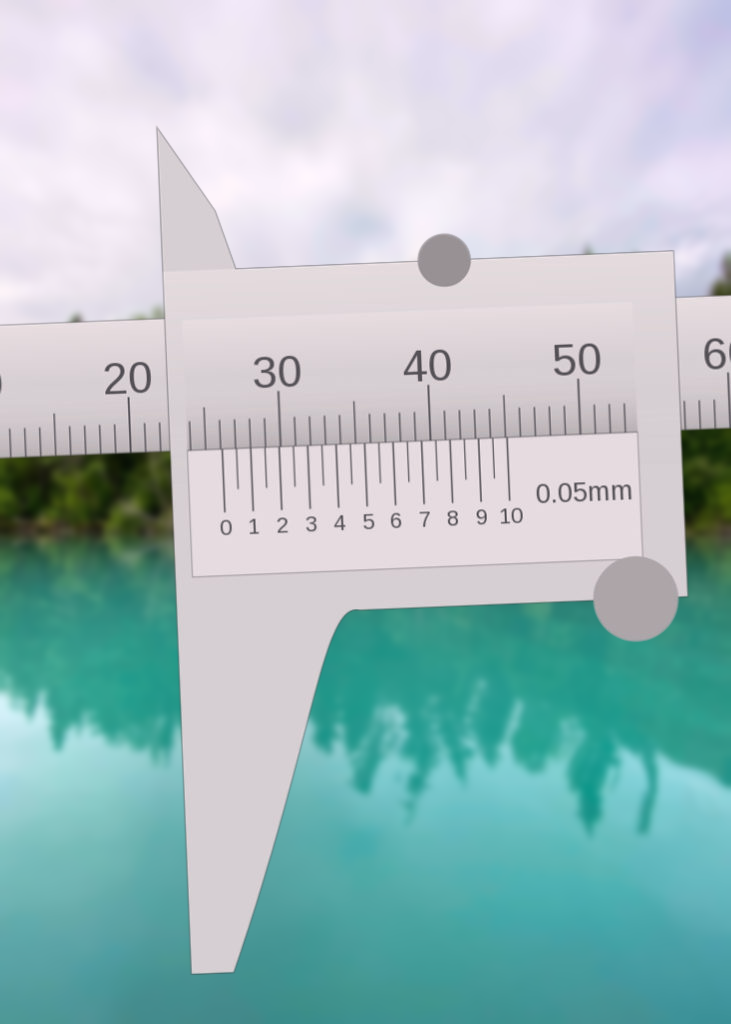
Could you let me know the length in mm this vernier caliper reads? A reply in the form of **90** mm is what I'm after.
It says **26.1** mm
